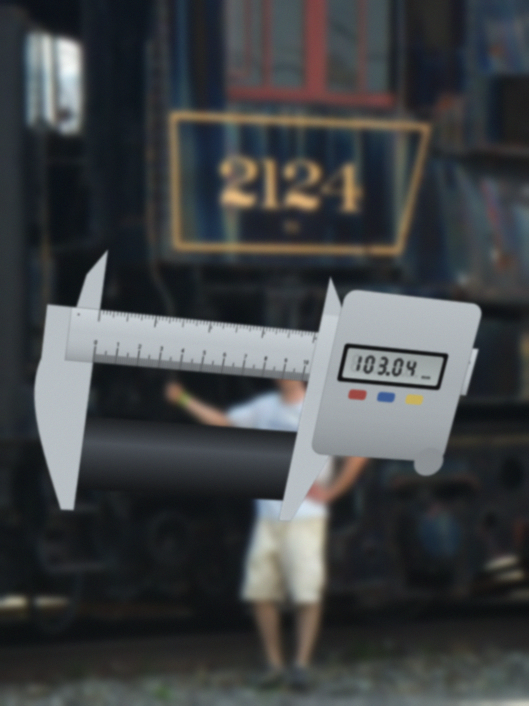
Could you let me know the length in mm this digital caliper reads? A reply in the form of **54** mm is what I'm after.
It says **103.04** mm
